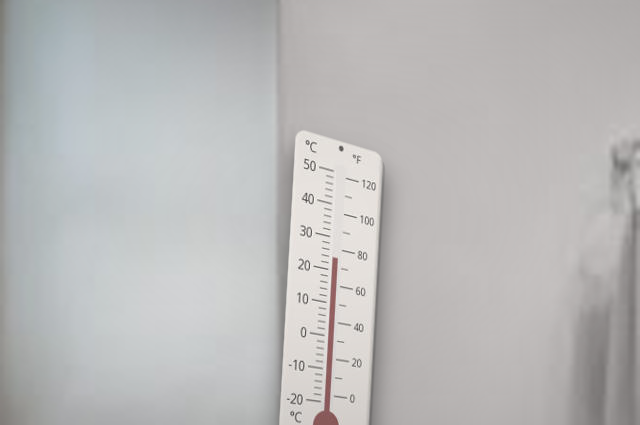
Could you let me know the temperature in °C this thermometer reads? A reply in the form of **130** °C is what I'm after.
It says **24** °C
